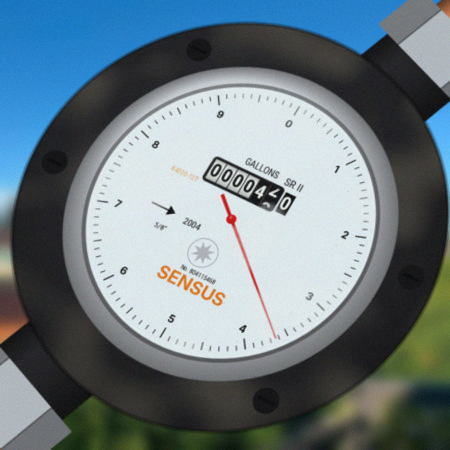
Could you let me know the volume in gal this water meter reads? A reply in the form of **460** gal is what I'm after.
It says **423.6** gal
